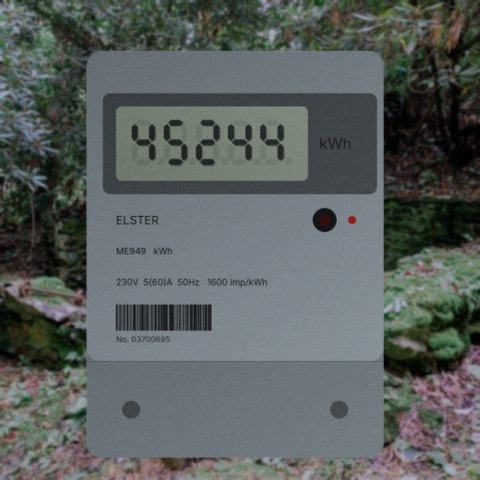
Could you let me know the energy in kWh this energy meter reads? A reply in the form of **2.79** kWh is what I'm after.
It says **45244** kWh
